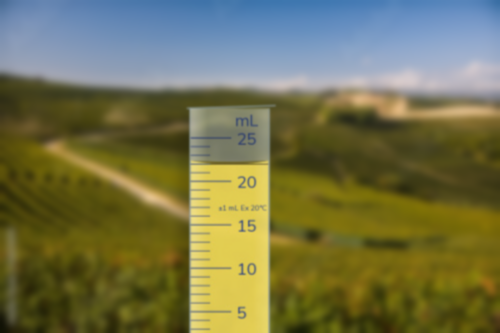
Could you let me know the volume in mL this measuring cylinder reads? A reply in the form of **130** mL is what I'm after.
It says **22** mL
